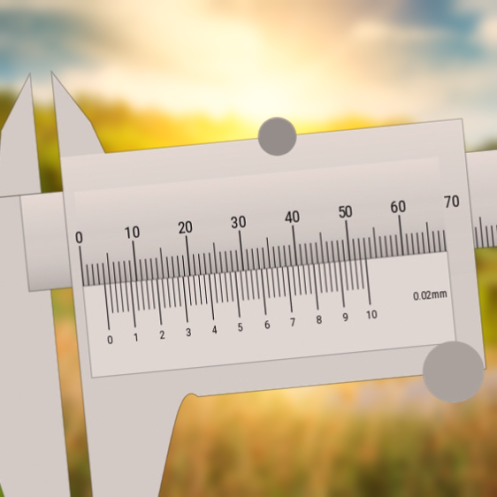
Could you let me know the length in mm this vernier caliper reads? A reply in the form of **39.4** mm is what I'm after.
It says **4.0** mm
